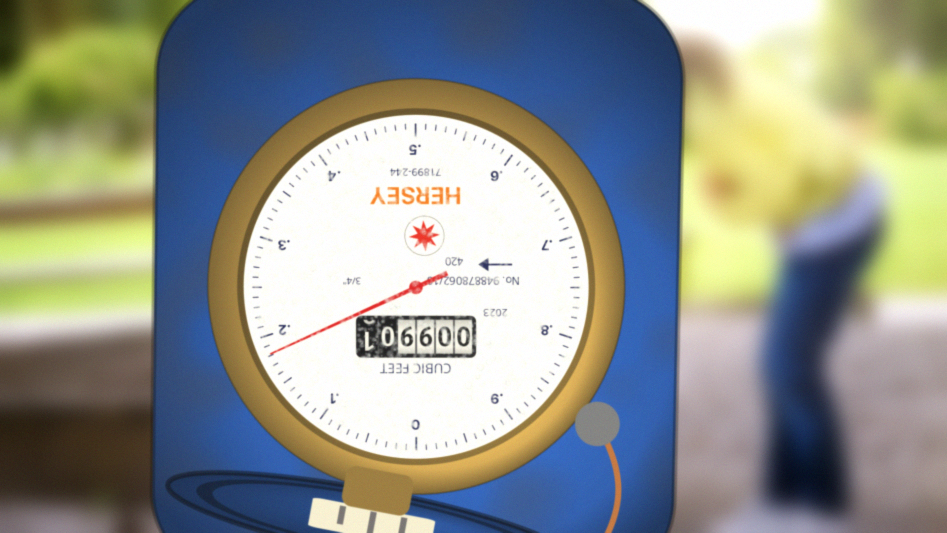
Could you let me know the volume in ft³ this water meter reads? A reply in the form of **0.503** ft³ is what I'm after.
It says **9901.18** ft³
